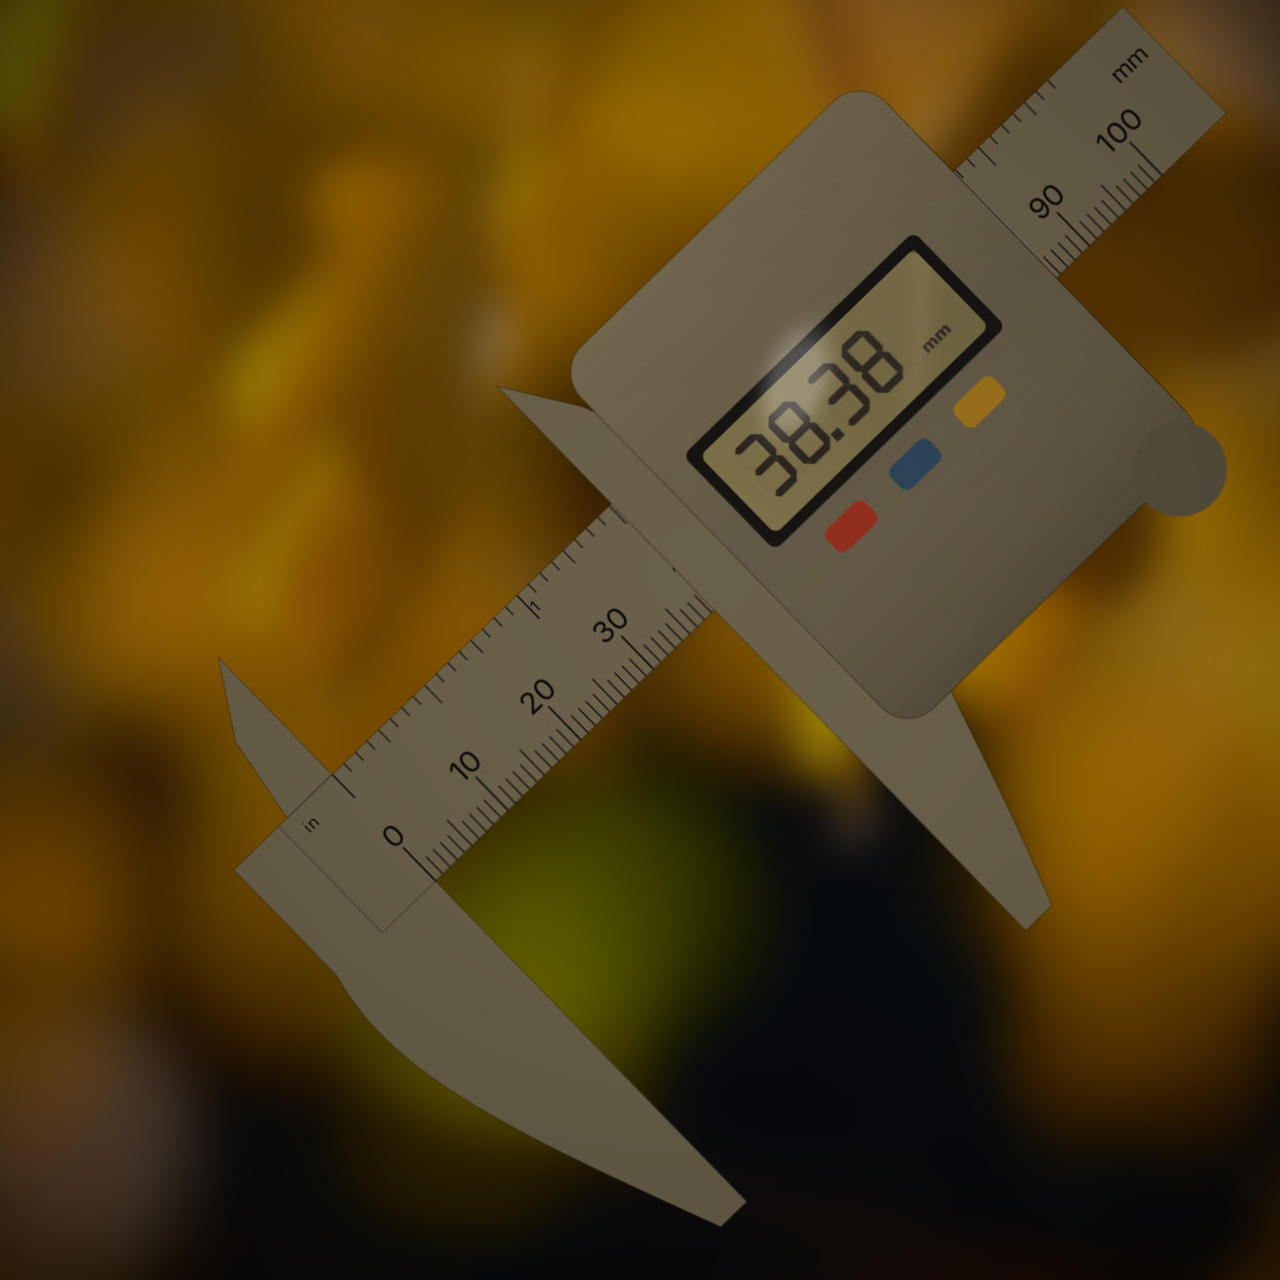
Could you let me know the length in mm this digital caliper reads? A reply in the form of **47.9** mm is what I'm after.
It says **38.38** mm
